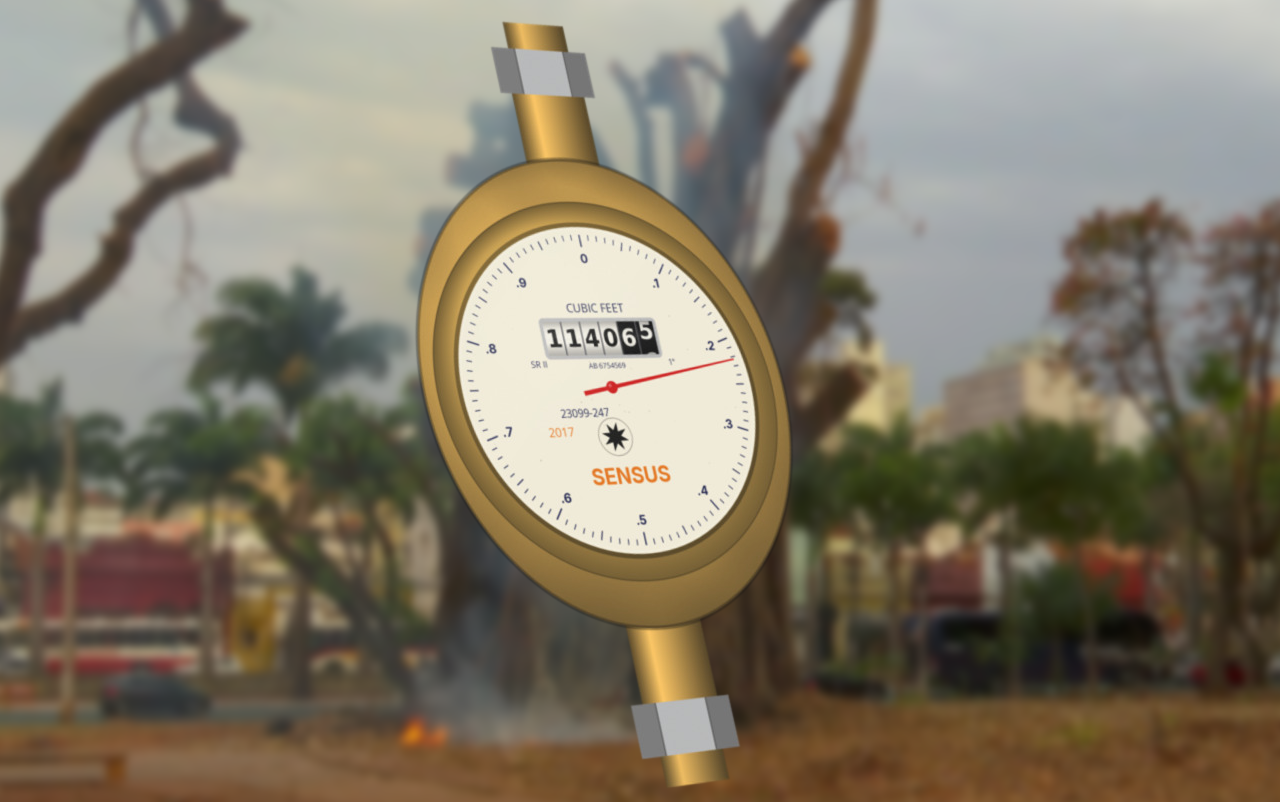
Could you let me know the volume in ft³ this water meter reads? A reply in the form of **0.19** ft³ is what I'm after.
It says **114065.22** ft³
